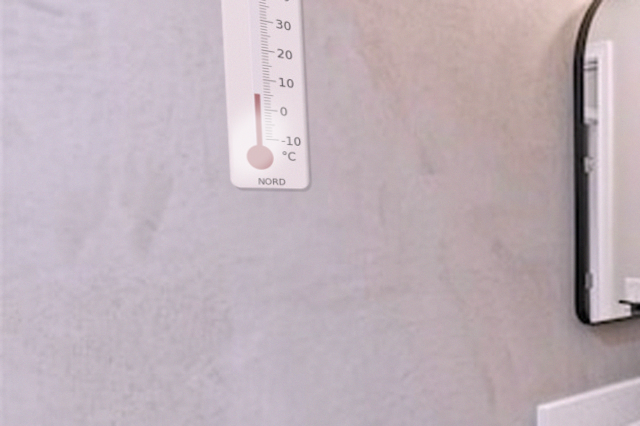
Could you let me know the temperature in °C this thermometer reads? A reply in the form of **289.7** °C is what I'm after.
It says **5** °C
